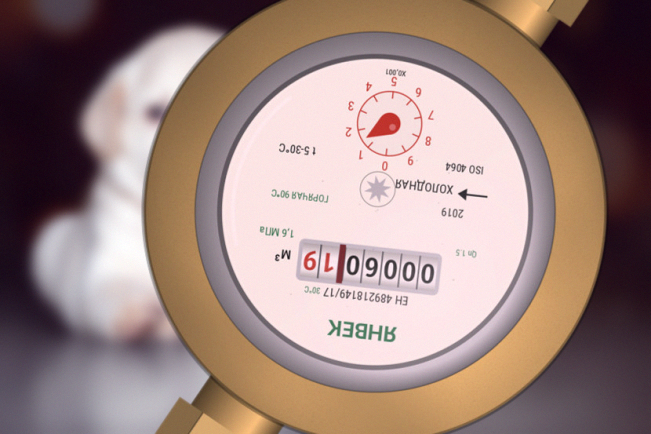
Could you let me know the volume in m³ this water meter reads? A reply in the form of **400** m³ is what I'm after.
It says **60.191** m³
